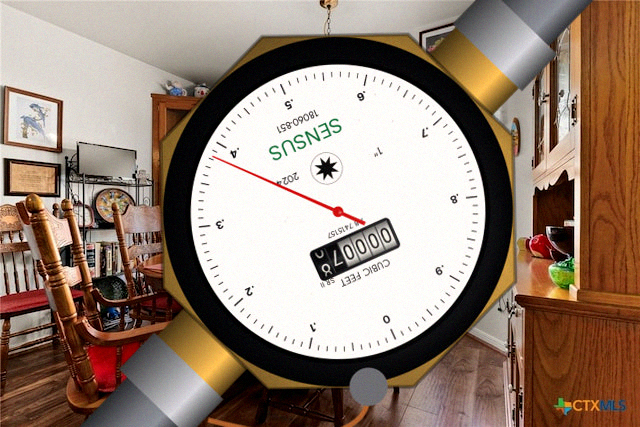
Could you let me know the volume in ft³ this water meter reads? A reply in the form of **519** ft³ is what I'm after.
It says **78.38** ft³
